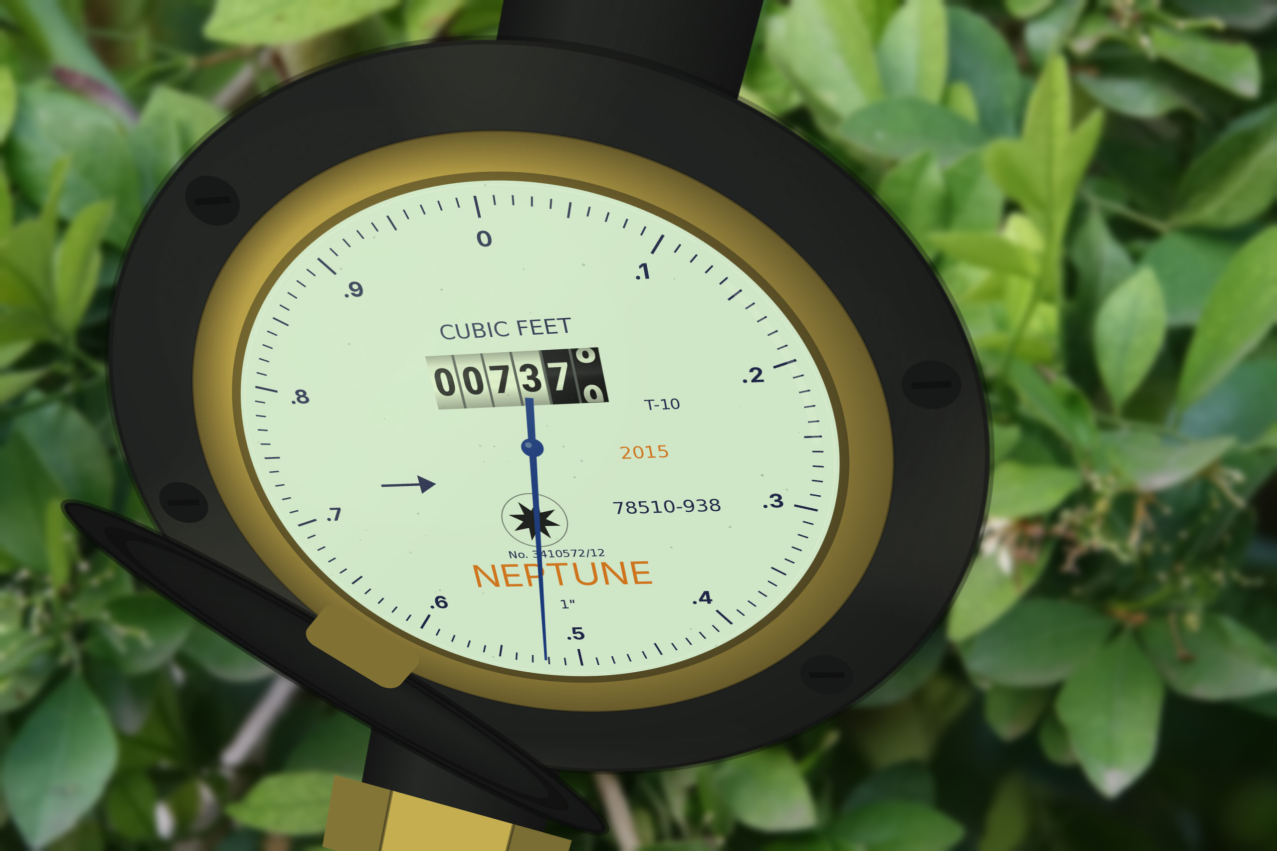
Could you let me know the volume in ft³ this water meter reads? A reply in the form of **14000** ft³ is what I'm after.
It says **7378.52** ft³
